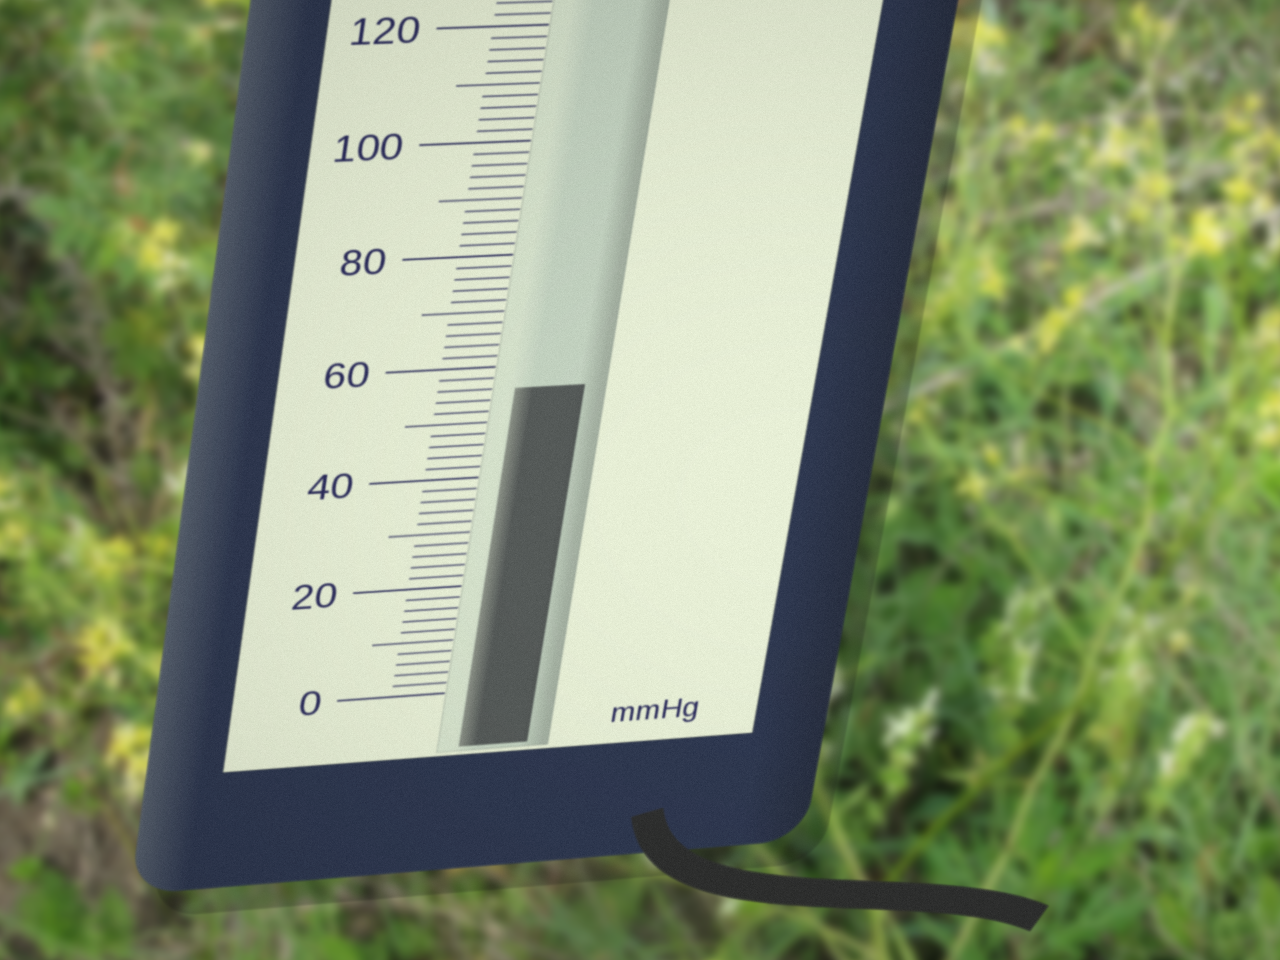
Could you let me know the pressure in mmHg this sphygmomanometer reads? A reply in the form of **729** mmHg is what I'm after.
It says **56** mmHg
